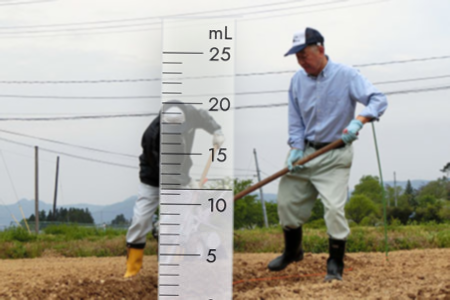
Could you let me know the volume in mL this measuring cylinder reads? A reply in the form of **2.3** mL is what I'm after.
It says **11.5** mL
